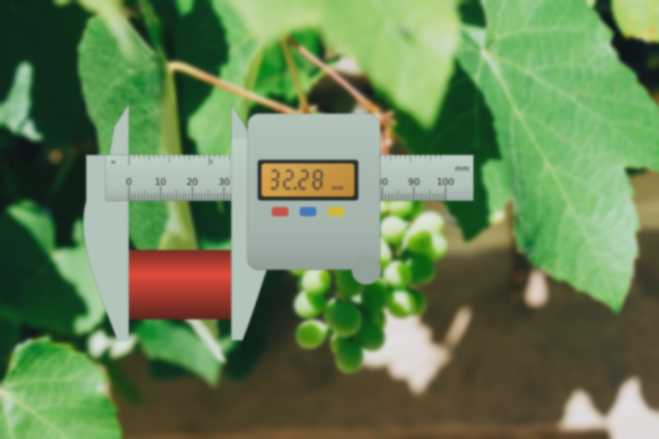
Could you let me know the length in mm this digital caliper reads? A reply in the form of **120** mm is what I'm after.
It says **32.28** mm
